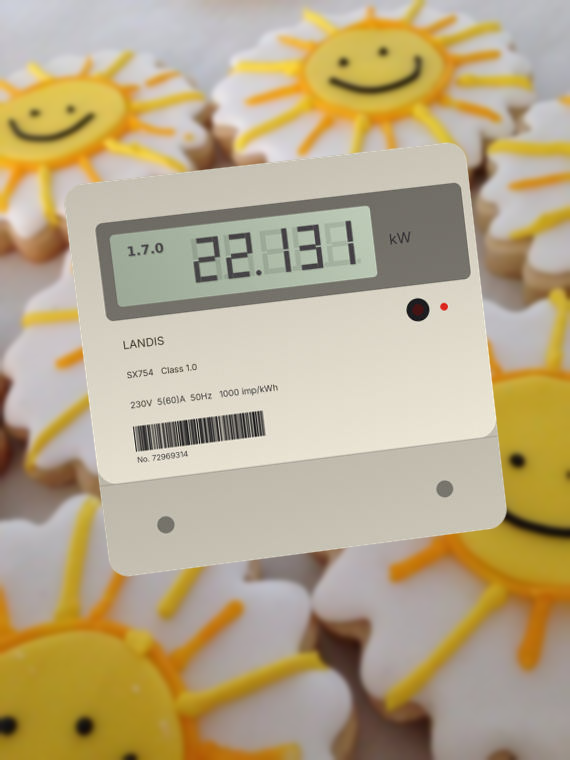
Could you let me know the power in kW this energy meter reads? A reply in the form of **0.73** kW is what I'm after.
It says **22.131** kW
